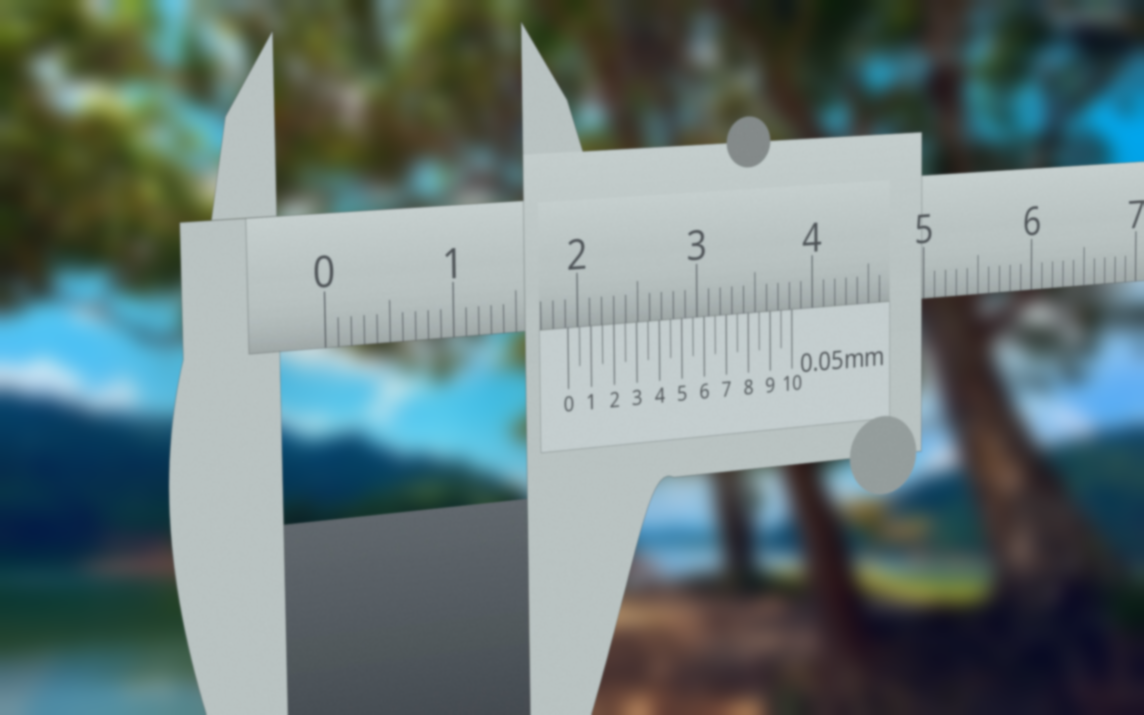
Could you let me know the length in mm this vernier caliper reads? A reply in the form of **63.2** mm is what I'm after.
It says **19.2** mm
